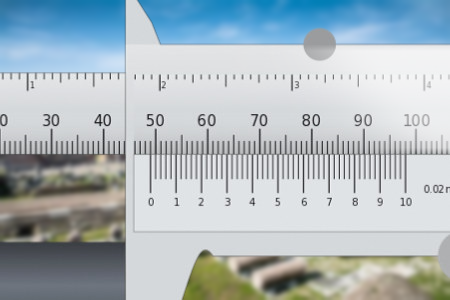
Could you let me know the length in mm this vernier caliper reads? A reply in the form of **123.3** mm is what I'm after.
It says **49.0** mm
